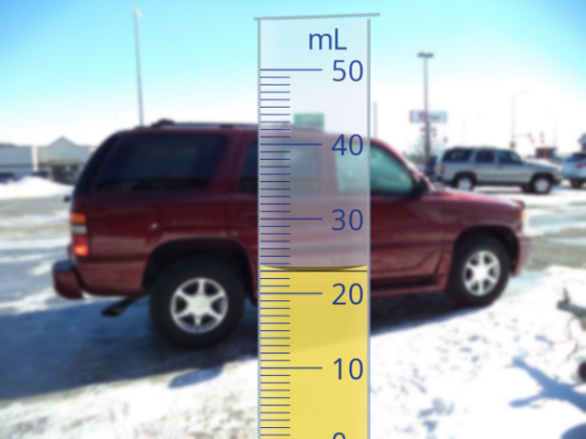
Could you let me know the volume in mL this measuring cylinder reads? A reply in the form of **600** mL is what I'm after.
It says **23** mL
